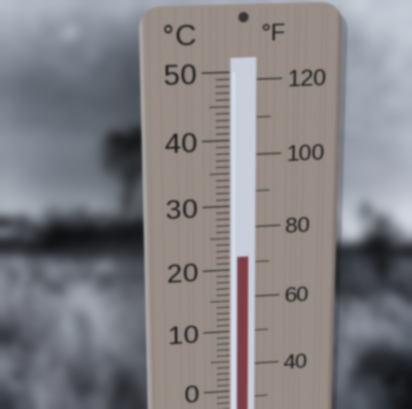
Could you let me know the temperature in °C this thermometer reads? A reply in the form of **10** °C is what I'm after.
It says **22** °C
